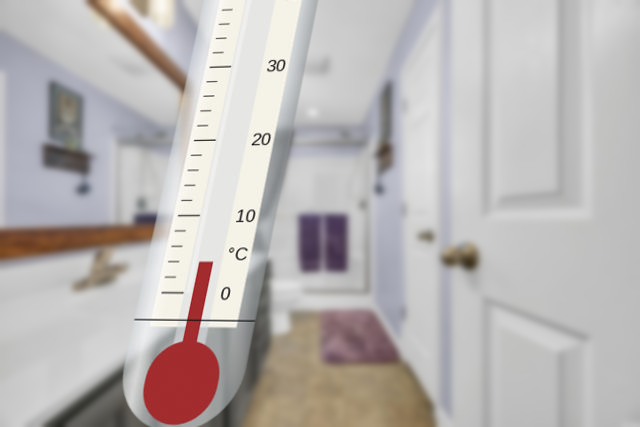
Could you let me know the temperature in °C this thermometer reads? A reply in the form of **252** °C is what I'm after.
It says **4** °C
